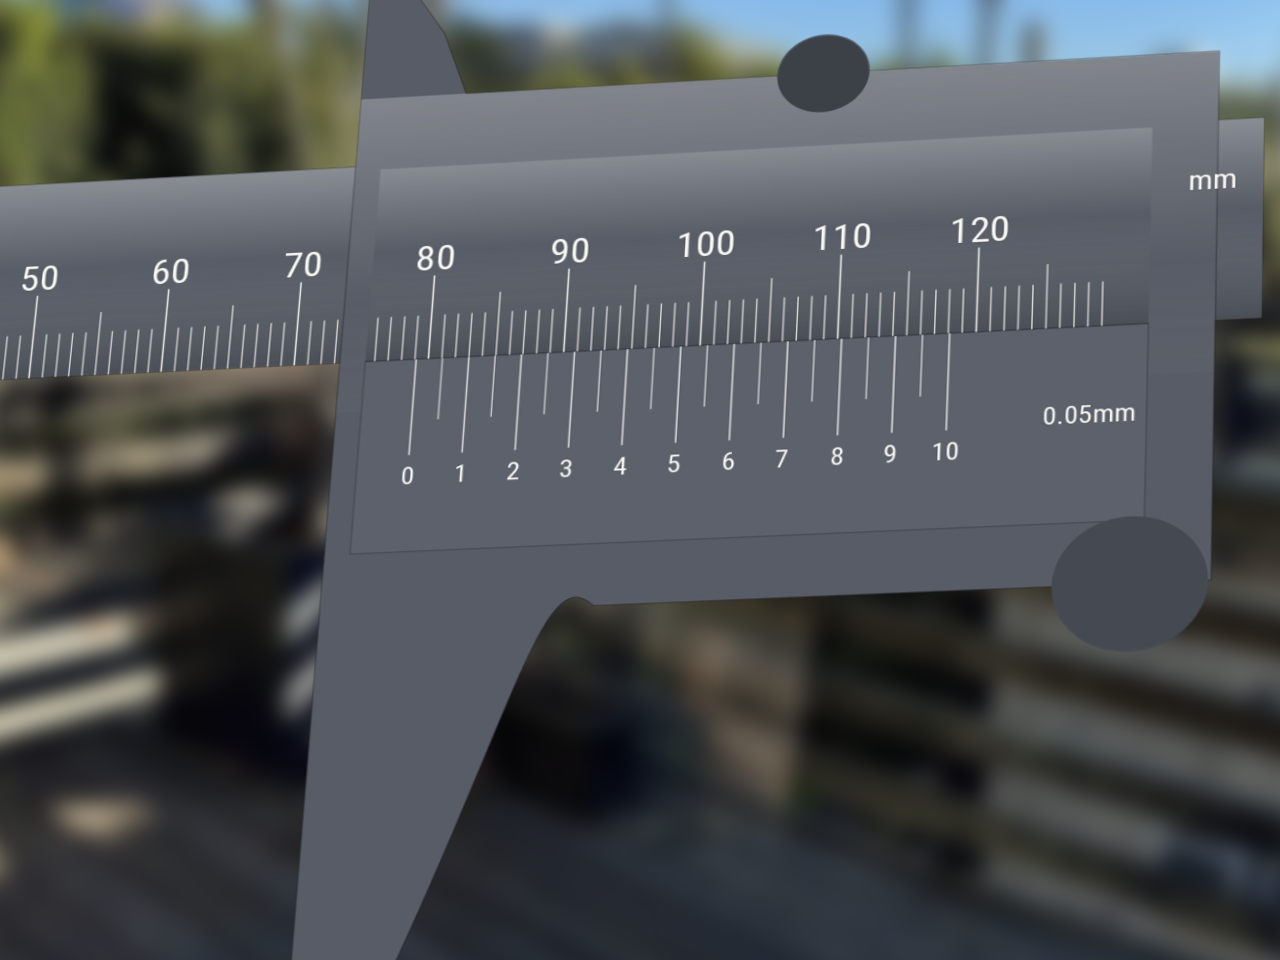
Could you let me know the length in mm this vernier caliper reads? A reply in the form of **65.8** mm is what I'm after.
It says **79.1** mm
